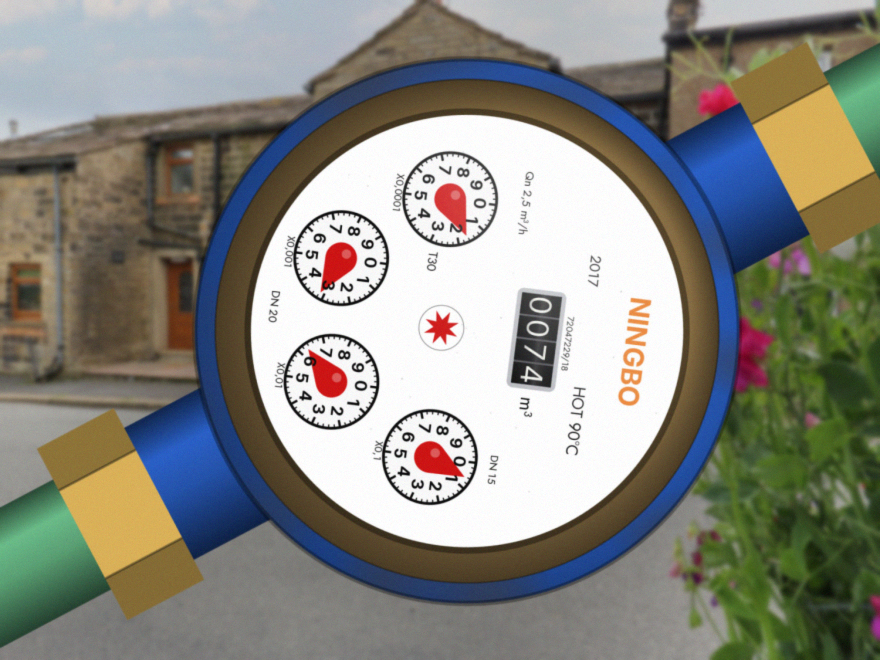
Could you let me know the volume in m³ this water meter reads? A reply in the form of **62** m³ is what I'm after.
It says **74.0631** m³
